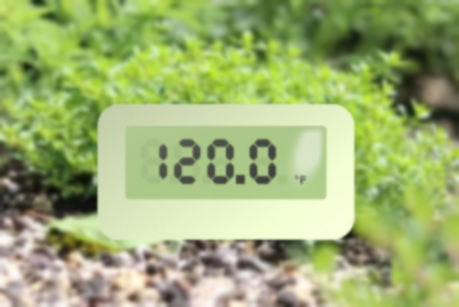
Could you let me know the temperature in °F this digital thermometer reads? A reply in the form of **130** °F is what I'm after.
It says **120.0** °F
